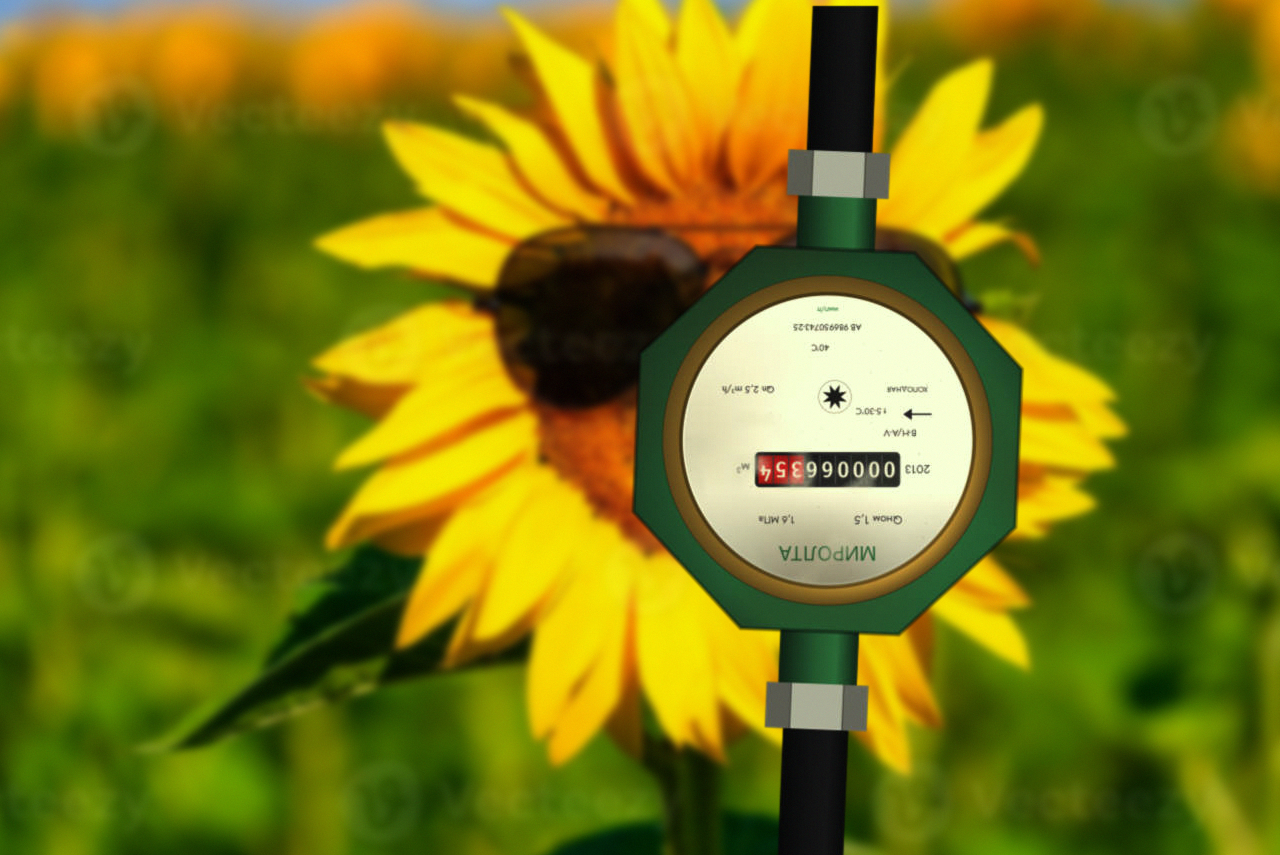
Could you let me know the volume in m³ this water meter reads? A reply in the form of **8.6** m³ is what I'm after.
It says **66.354** m³
